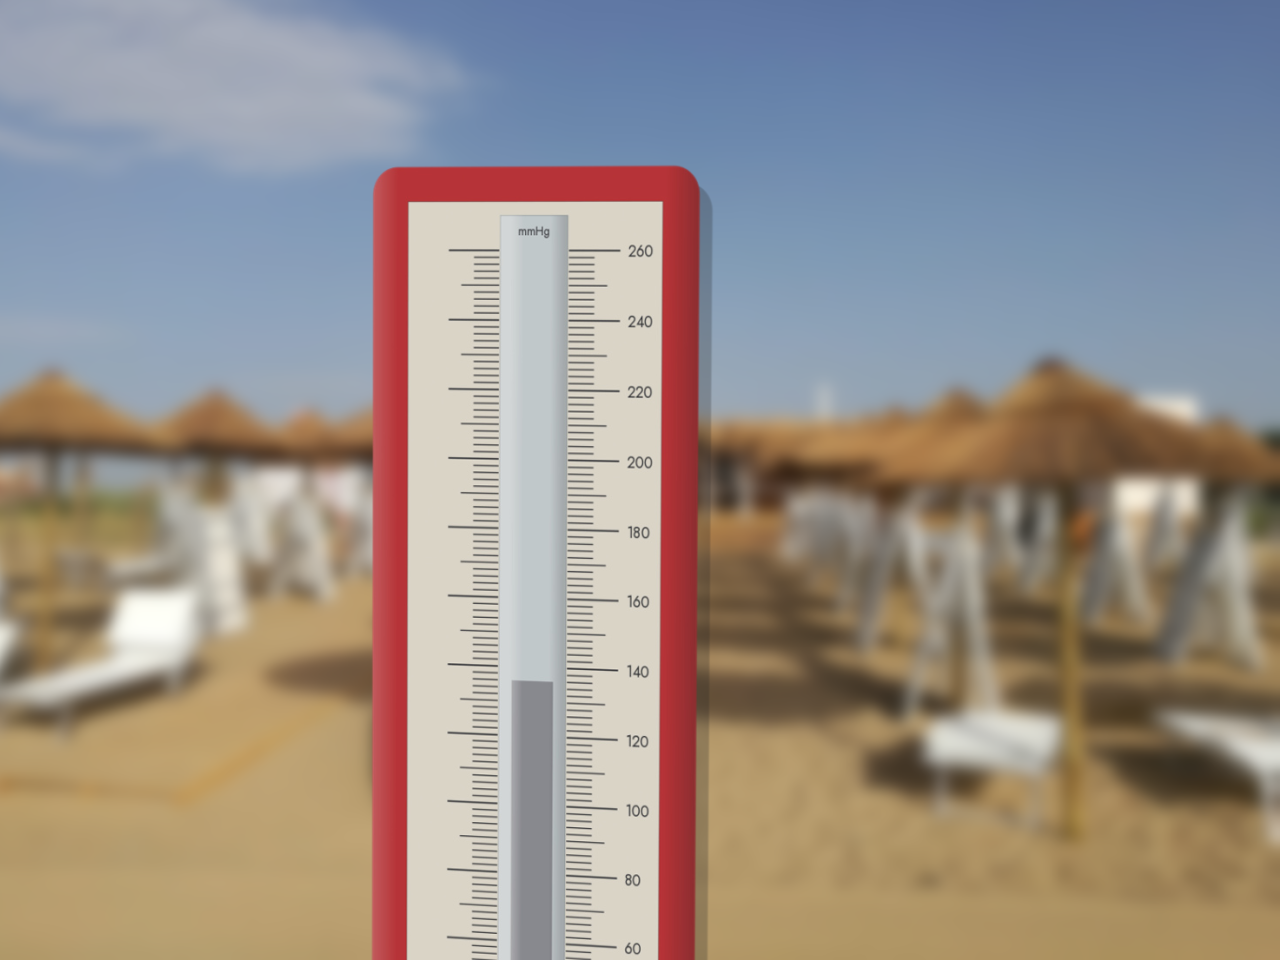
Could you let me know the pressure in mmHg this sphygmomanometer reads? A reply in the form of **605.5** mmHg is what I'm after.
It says **136** mmHg
